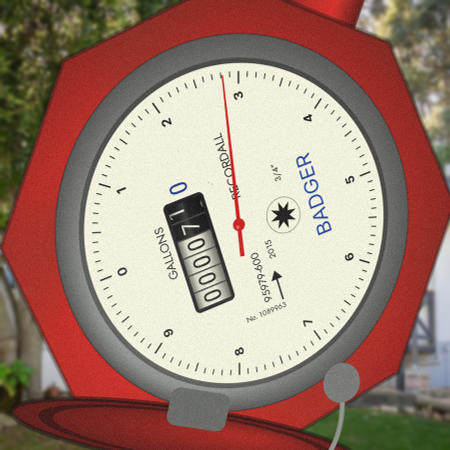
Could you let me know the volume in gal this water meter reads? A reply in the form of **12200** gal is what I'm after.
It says **712.8** gal
